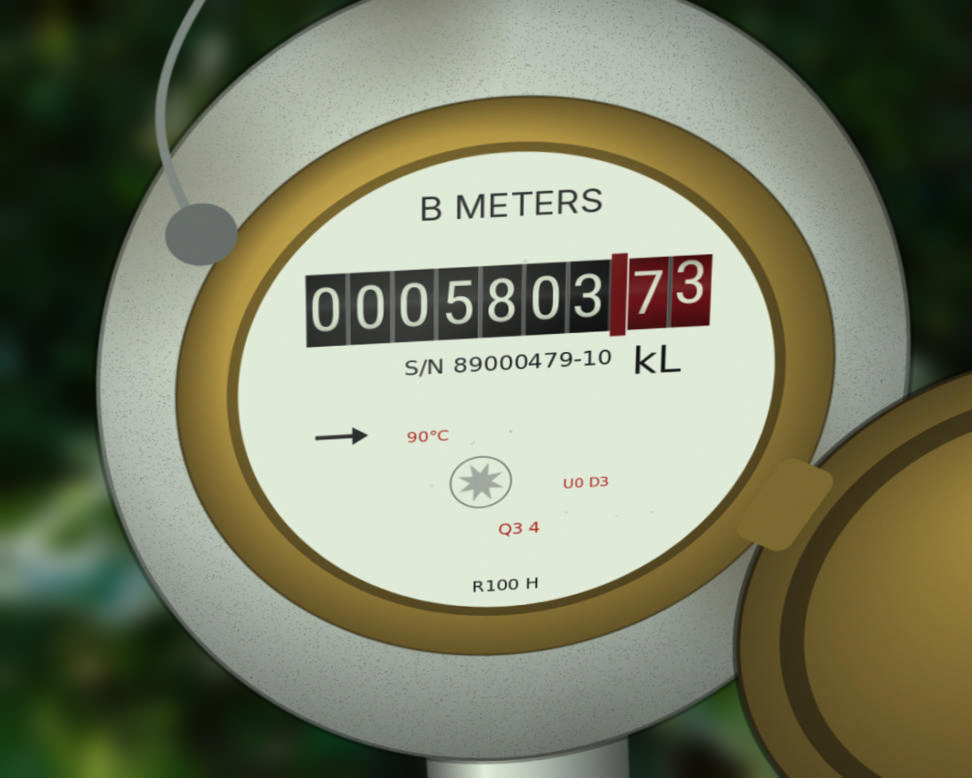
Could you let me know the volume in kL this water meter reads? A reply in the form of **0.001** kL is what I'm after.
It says **5803.73** kL
